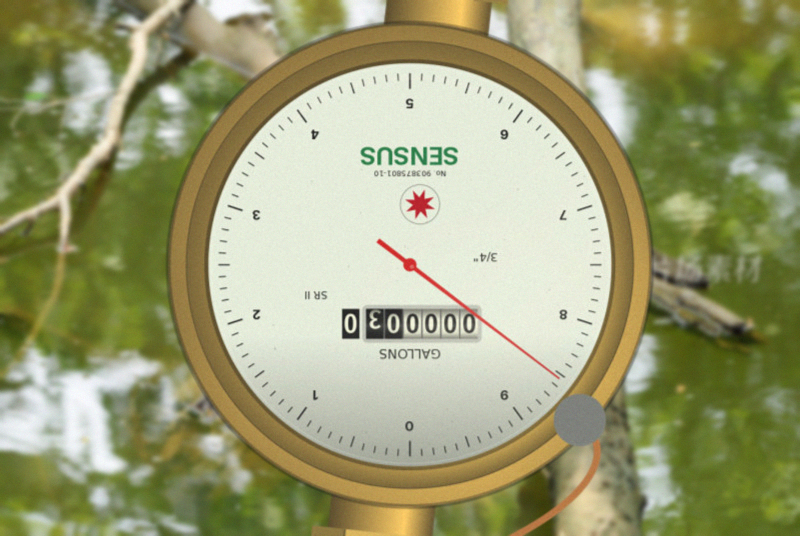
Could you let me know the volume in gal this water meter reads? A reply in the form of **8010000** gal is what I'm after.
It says **28.5** gal
